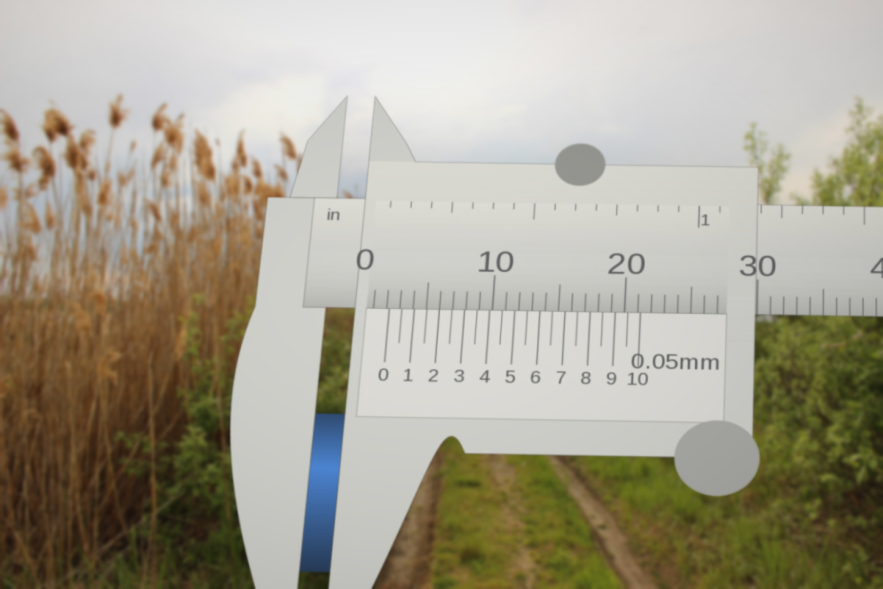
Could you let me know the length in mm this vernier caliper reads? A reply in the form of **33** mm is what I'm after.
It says **2.2** mm
